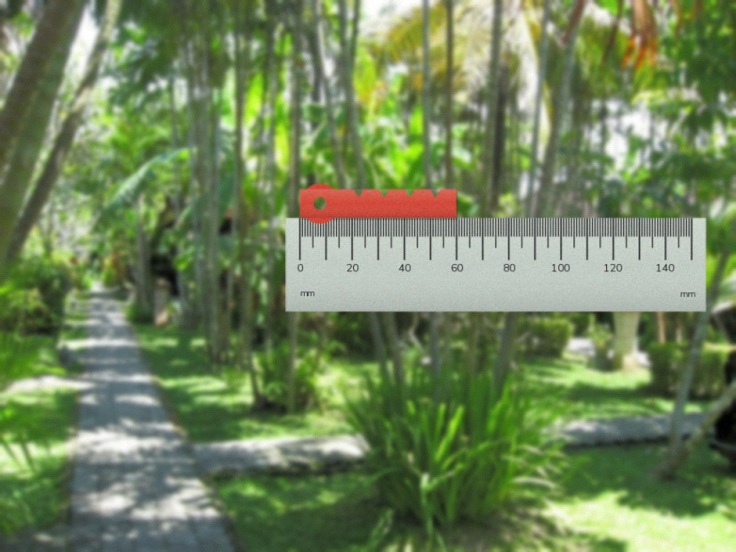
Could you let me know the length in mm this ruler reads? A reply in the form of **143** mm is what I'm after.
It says **60** mm
